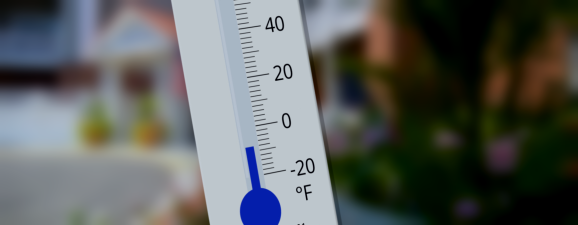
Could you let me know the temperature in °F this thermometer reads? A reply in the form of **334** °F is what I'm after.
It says **-8** °F
